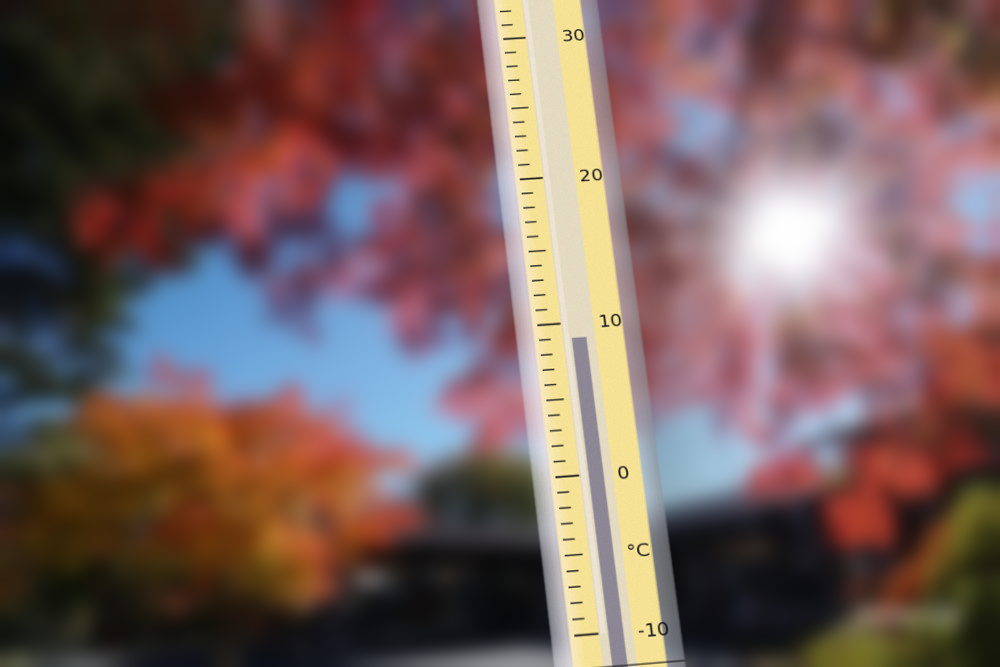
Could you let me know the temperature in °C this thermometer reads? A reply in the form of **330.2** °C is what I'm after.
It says **9** °C
